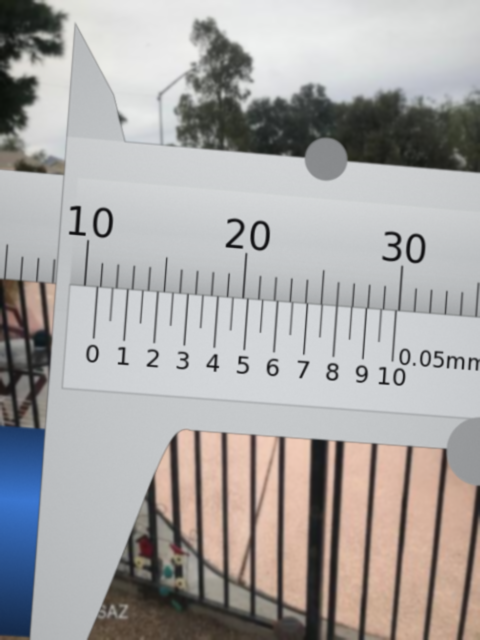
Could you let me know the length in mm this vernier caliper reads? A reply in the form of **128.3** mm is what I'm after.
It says **10.8** mm
